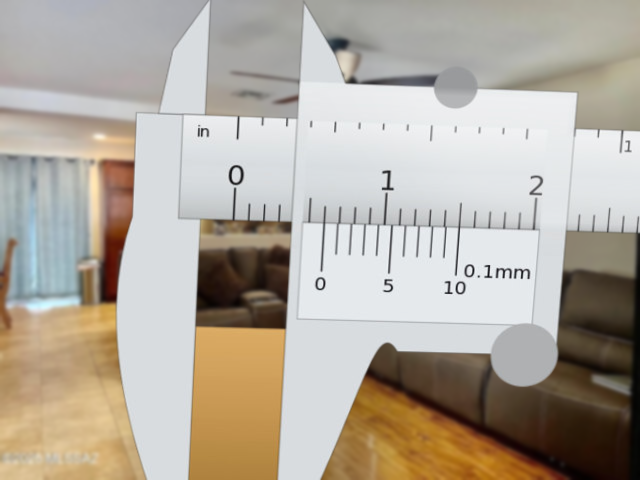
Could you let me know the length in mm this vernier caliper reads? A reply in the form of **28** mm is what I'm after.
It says **6.0** mm
